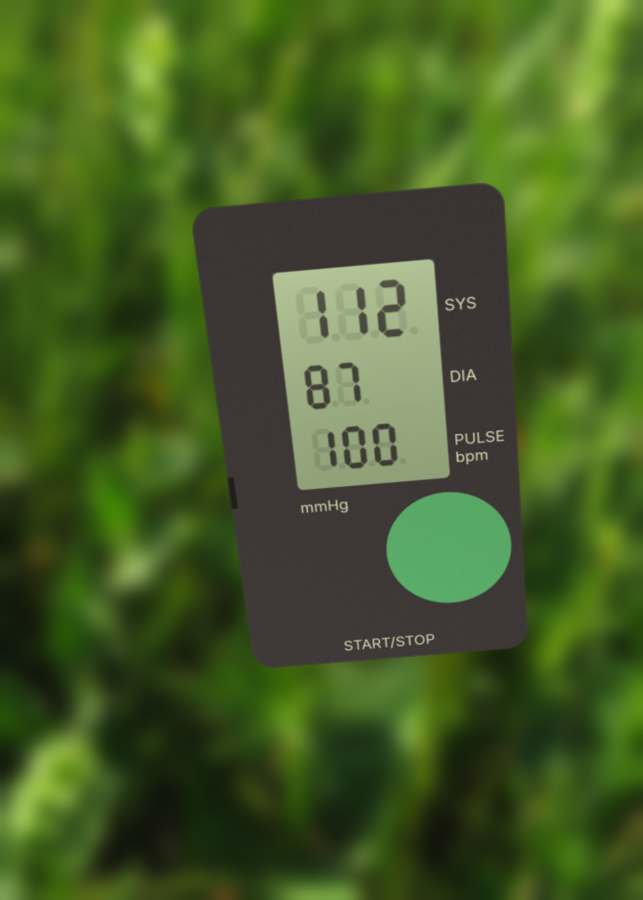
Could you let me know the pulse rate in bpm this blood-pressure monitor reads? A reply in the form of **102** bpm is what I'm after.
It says **100** bpm
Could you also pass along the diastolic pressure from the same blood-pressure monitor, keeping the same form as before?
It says **87** mmHg
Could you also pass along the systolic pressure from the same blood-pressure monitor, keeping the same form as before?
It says **112** mmHg
